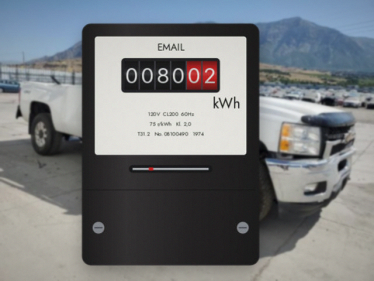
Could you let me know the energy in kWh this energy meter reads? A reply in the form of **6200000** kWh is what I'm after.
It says **80.02** kWh
